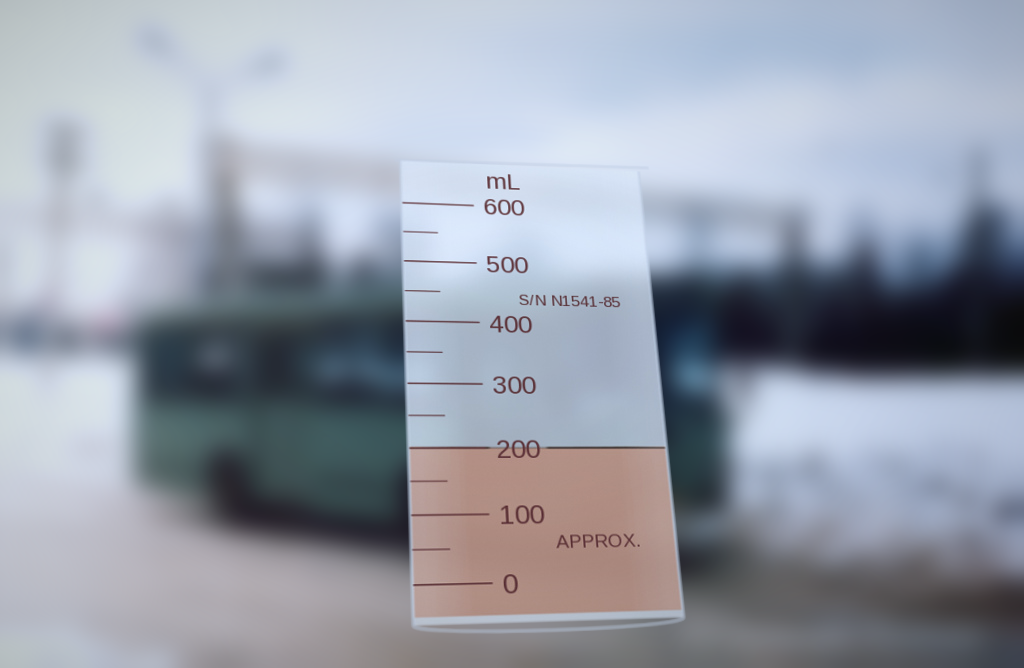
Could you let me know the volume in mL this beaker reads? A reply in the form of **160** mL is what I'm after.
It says **200** mL
